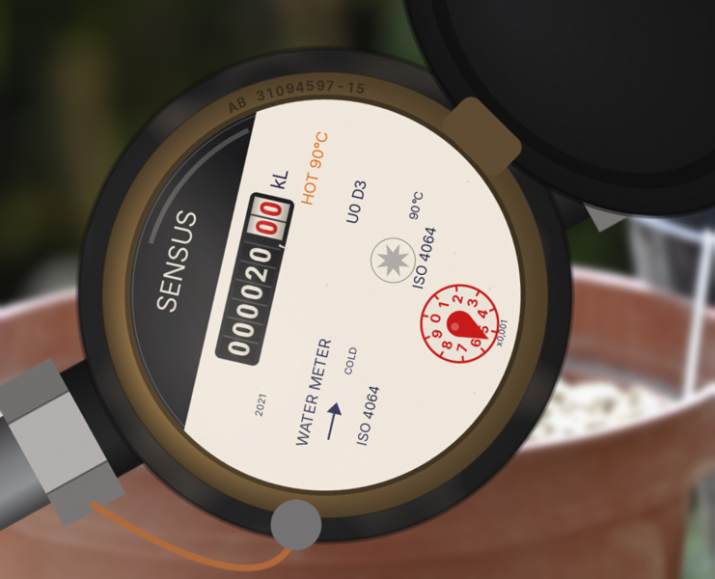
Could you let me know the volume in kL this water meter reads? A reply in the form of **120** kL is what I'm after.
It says **20.005** kL
